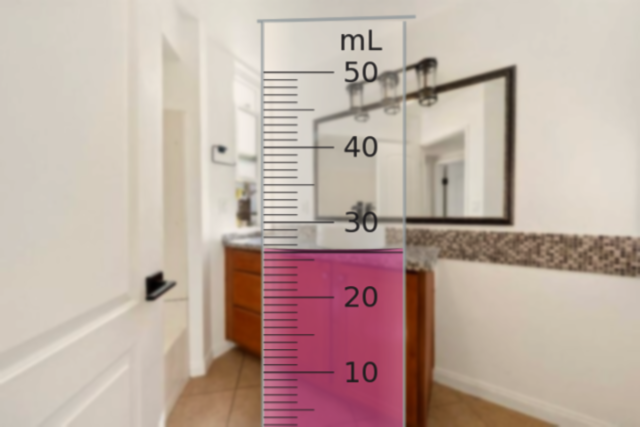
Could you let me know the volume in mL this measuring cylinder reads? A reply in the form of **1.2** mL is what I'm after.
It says **26** mL
